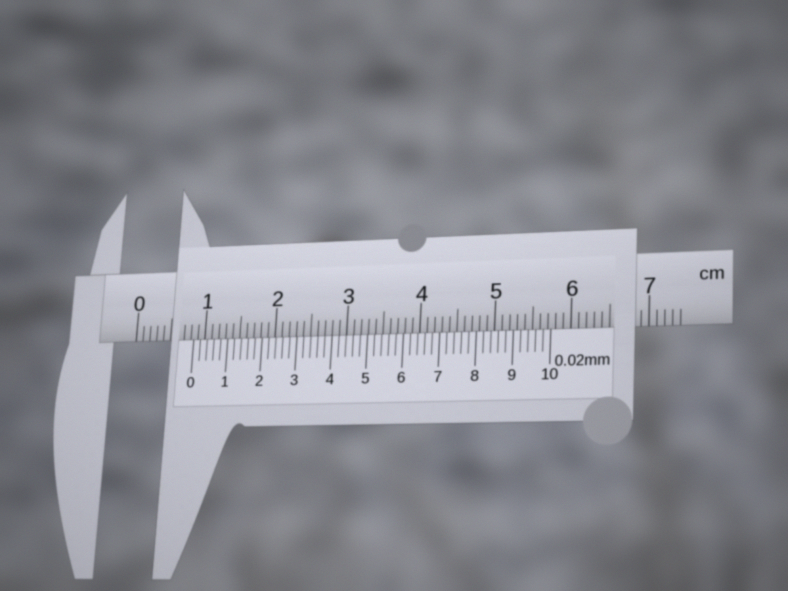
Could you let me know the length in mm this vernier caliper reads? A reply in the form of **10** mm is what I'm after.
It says **8.4** mm
